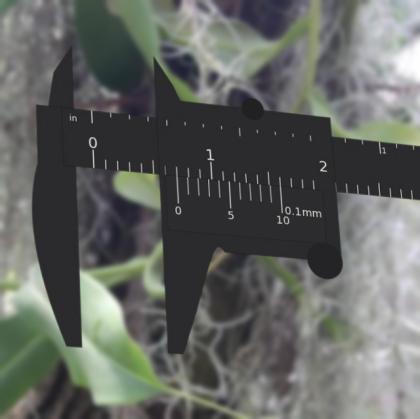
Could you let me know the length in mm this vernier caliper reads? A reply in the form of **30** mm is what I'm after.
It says **7.0** mm
